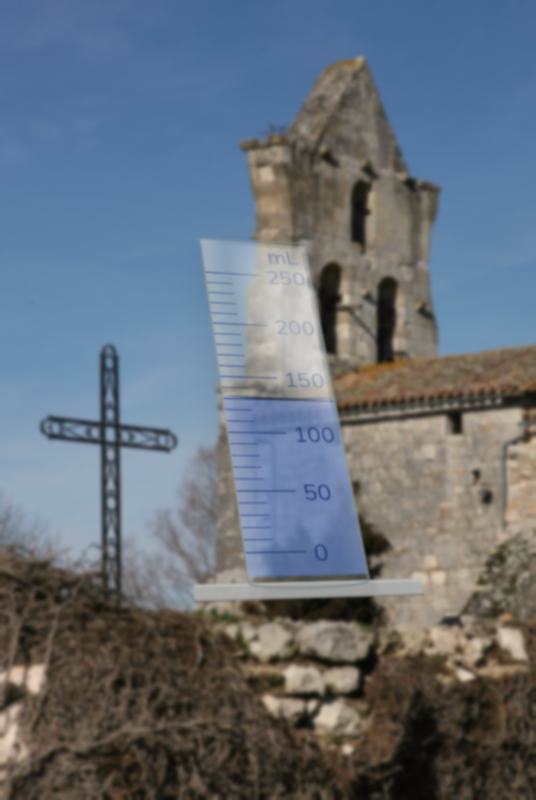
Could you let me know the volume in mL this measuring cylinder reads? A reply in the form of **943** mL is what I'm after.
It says **130** mL
